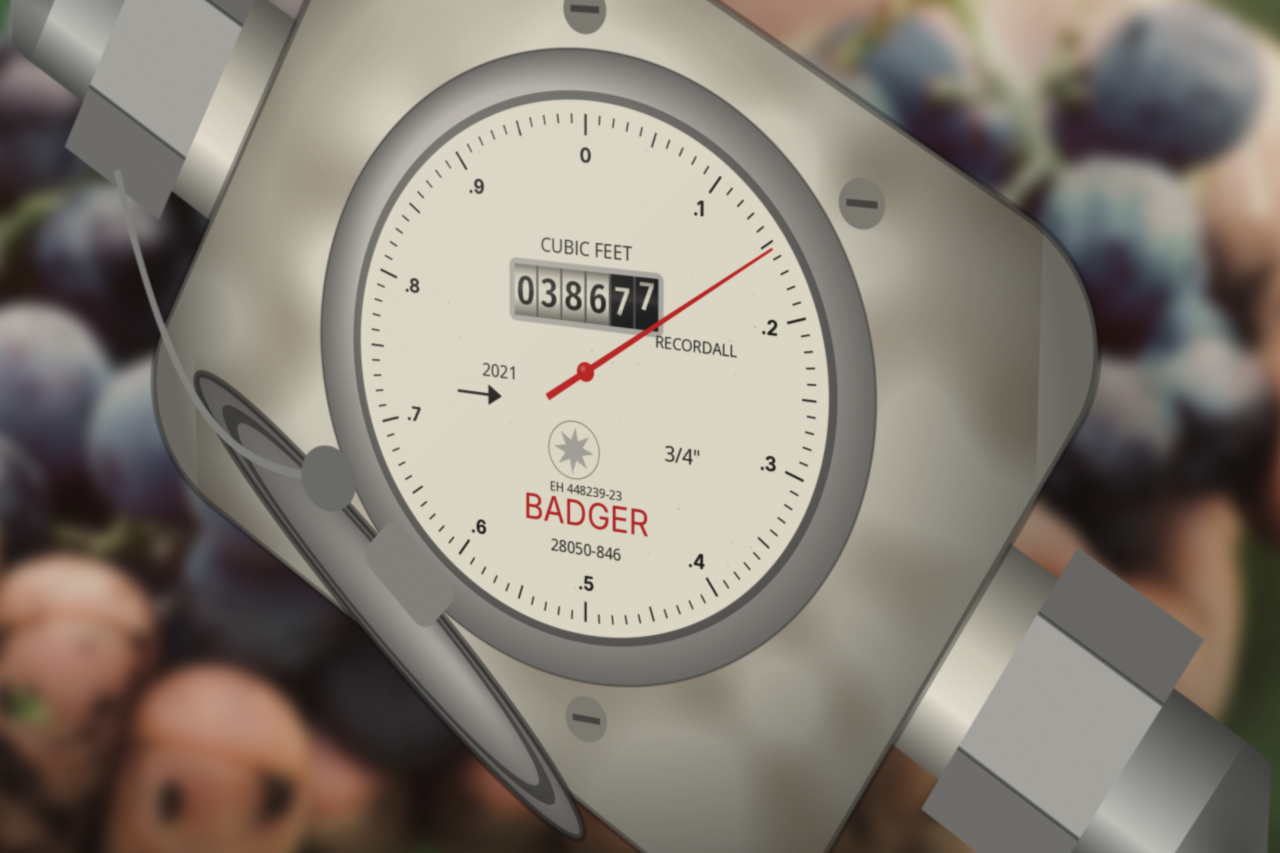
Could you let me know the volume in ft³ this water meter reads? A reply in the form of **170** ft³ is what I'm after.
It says **38677.15** ft³
